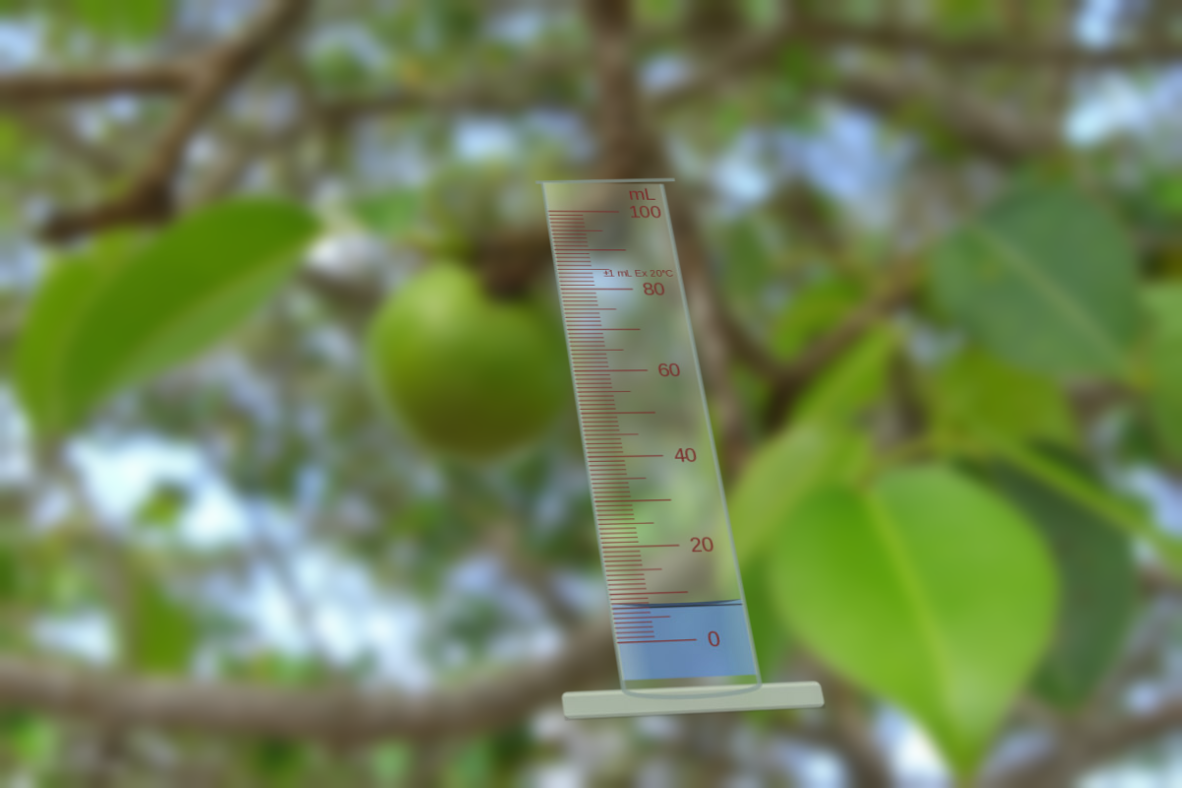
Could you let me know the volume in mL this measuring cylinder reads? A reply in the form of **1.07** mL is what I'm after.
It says **7** mL
